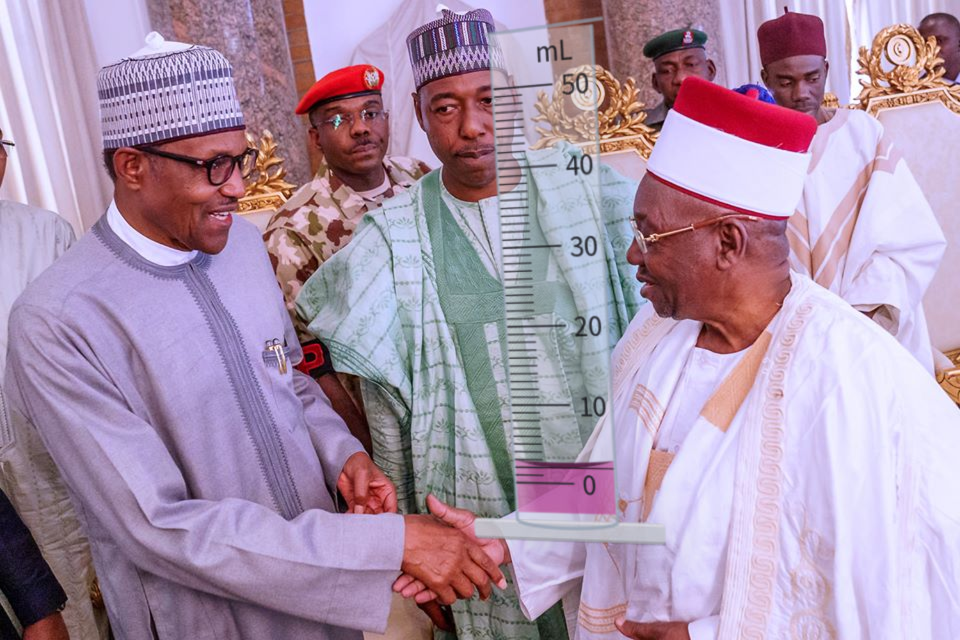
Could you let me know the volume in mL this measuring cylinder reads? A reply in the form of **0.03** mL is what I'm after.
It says **2** mL
